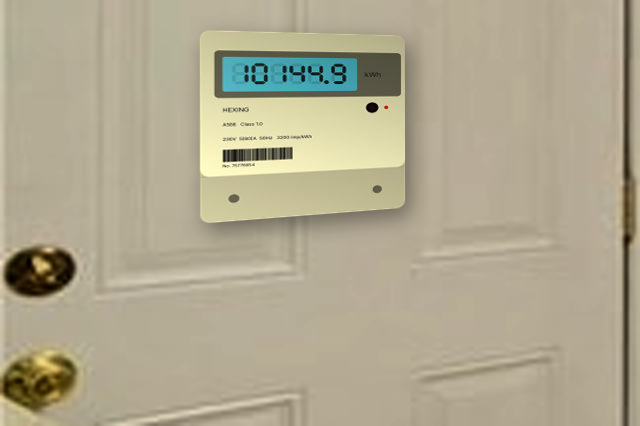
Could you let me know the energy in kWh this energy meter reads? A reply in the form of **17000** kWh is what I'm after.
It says **10144.9** kWh
